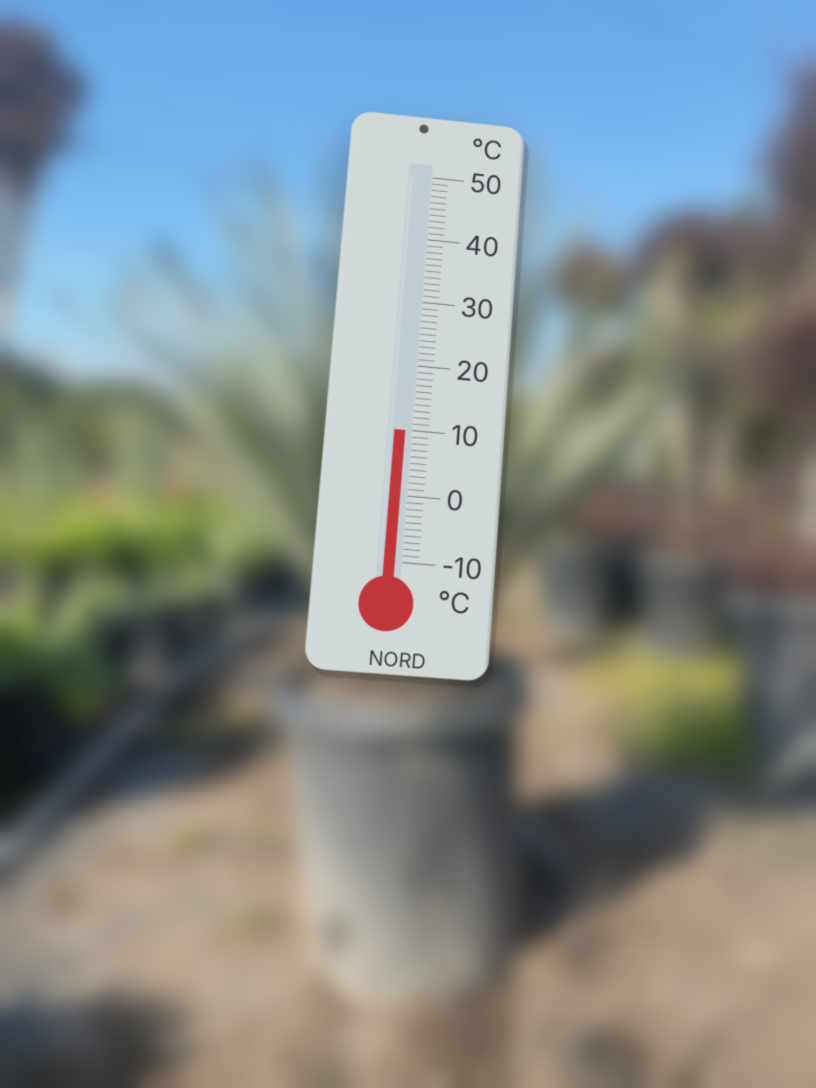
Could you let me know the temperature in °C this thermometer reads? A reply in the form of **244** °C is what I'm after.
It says **10** °C
